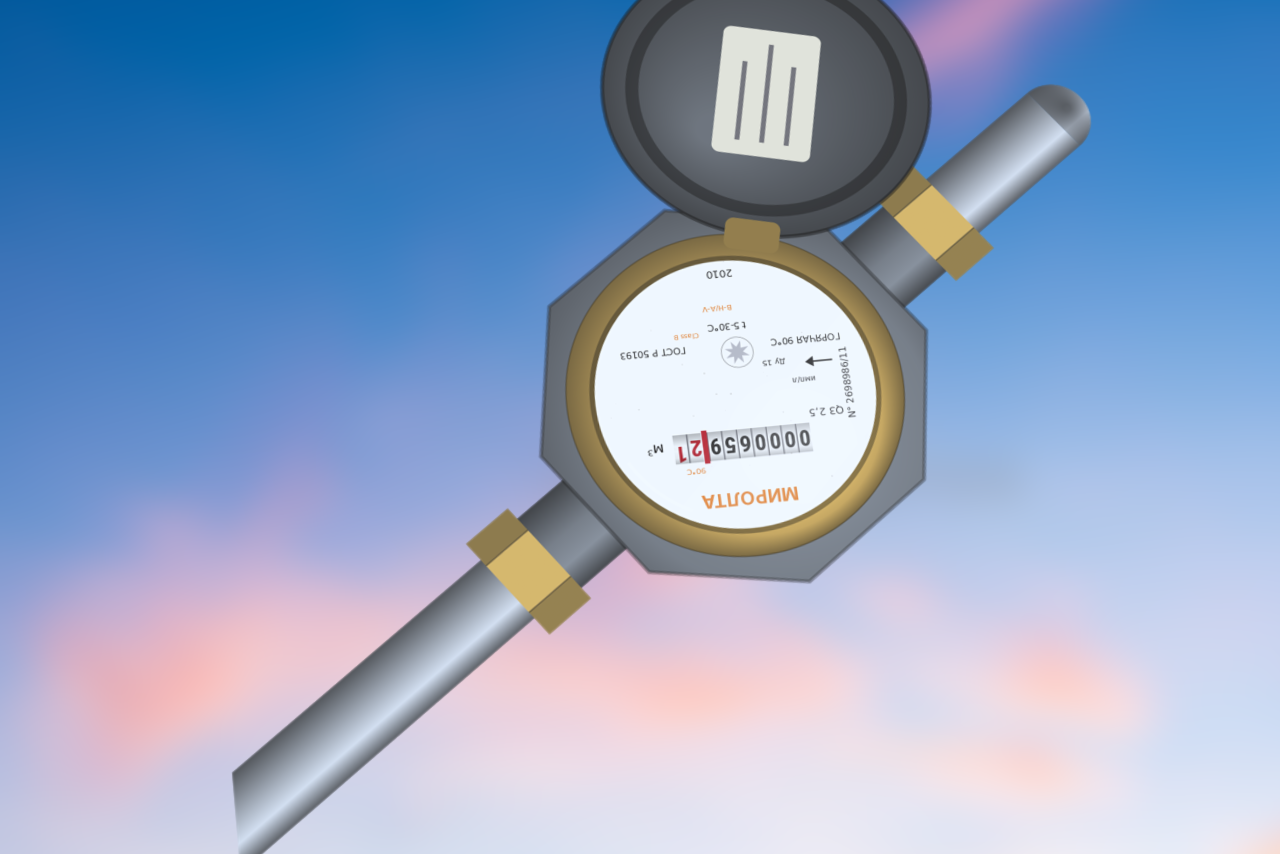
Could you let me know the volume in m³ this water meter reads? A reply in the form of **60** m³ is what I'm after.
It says **659.21** m³
